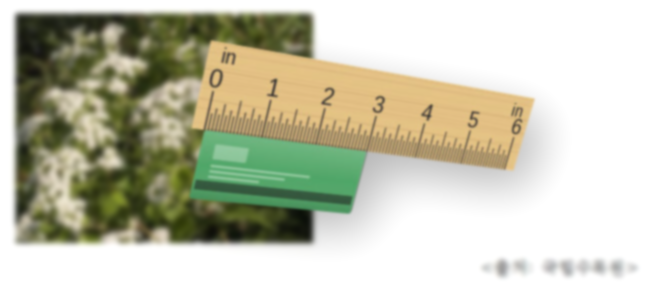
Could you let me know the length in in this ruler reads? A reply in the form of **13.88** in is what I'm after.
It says **3** in
